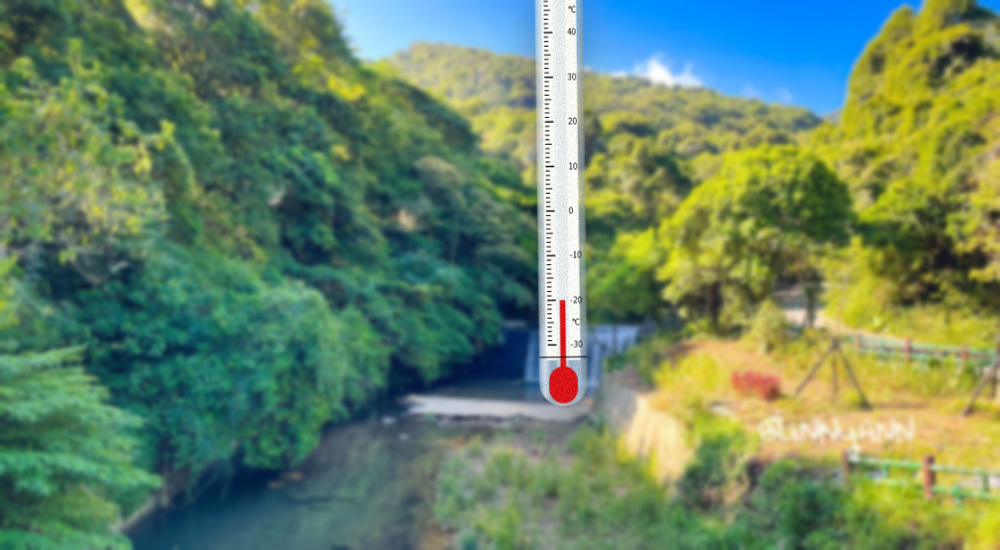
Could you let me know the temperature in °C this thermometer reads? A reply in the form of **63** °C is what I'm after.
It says **-20** °C
